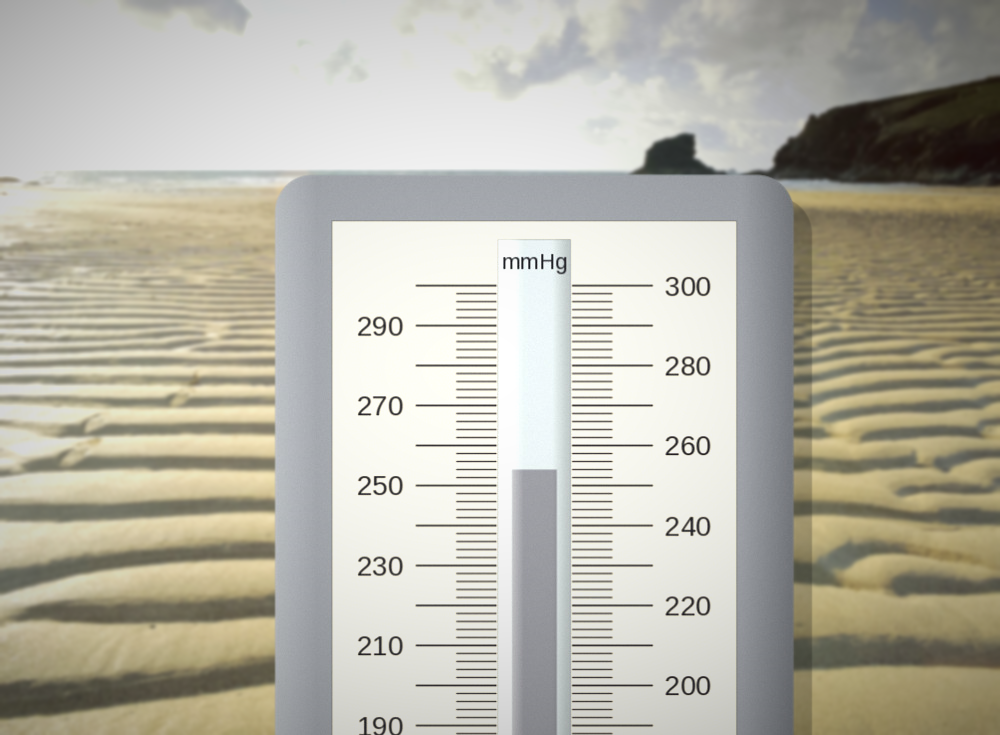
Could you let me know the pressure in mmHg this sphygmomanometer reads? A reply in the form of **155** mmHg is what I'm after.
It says **254** mmHg
